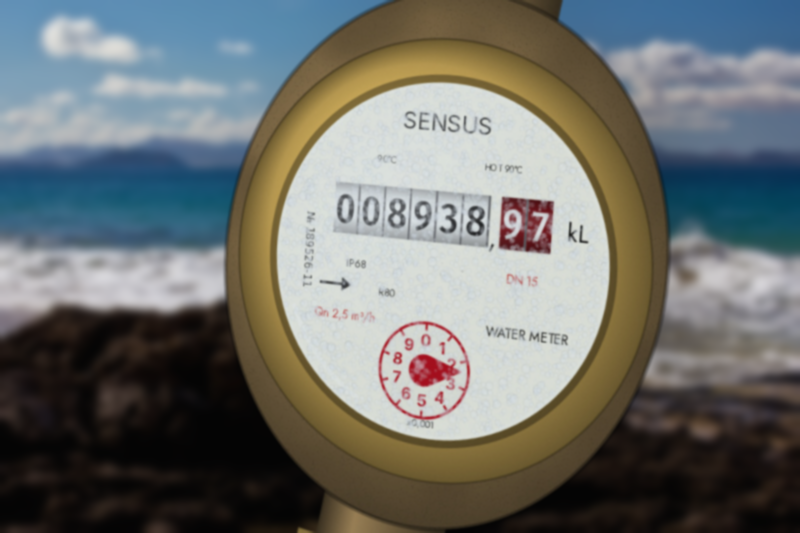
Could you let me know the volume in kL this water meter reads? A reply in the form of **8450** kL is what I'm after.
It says **8938.972** kL
